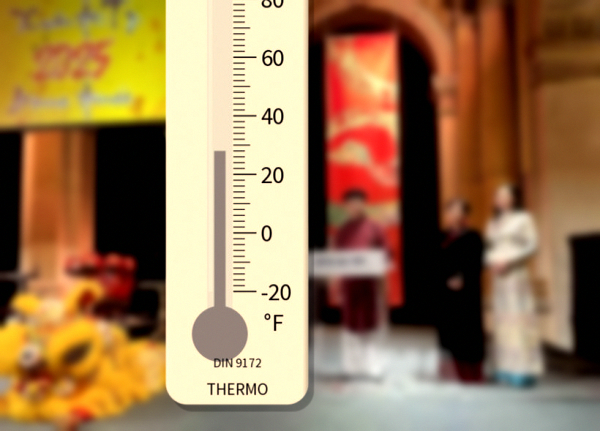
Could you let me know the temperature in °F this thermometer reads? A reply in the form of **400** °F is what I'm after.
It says **28** °F
